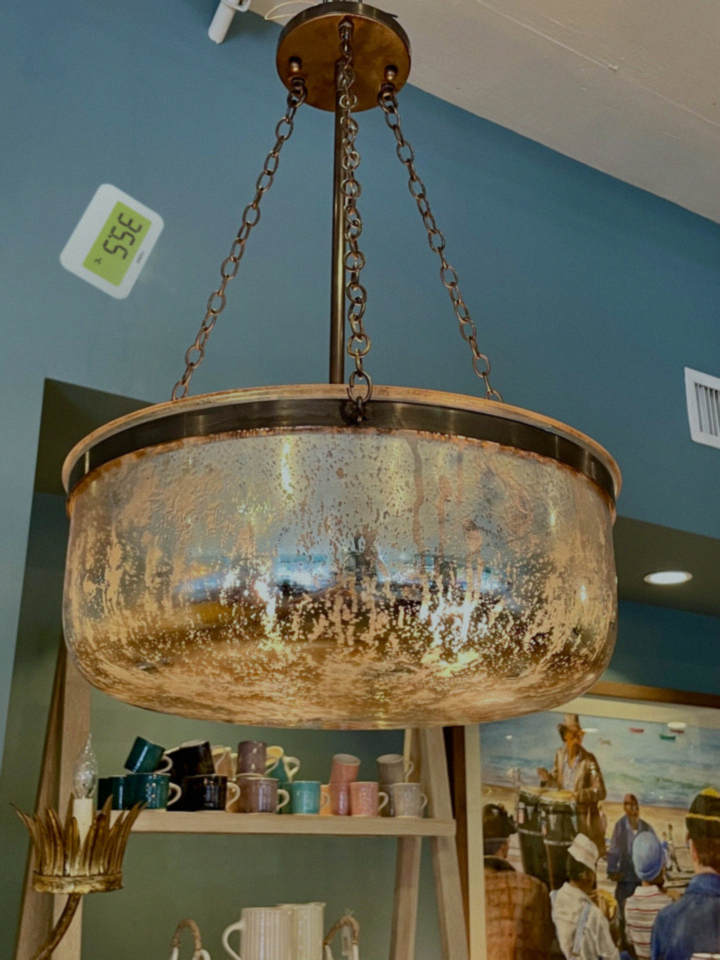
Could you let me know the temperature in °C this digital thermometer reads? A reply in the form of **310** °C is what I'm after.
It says **35.5** °C
